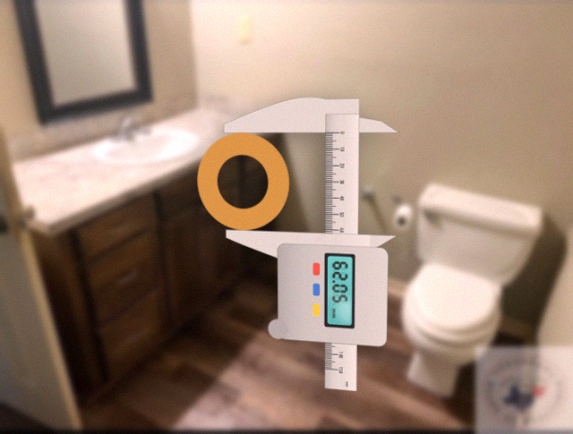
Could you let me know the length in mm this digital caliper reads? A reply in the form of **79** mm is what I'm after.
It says **62.05** mm
